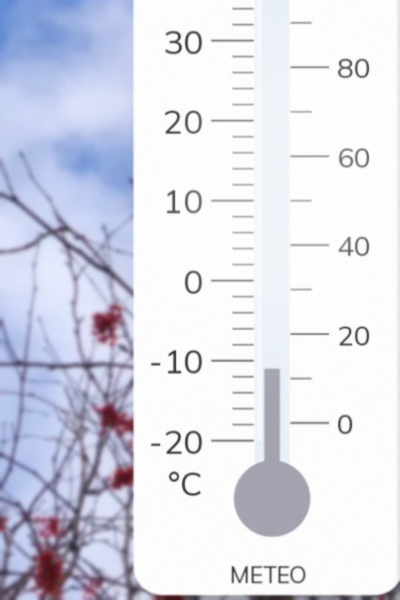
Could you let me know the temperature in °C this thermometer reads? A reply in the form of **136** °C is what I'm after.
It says **-11** °C
